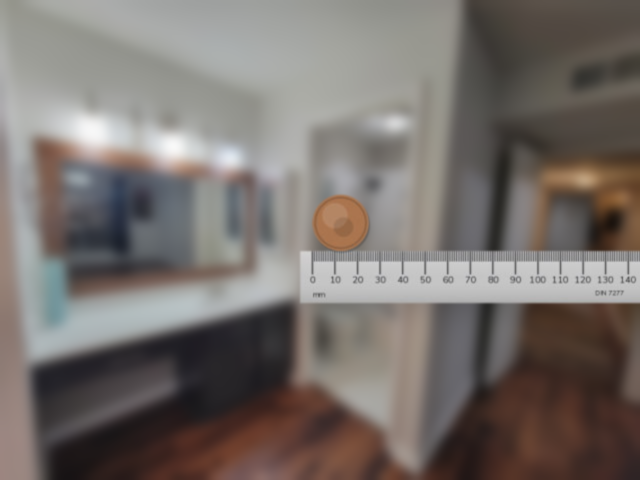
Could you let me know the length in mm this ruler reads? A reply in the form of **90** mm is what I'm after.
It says **25** mm
